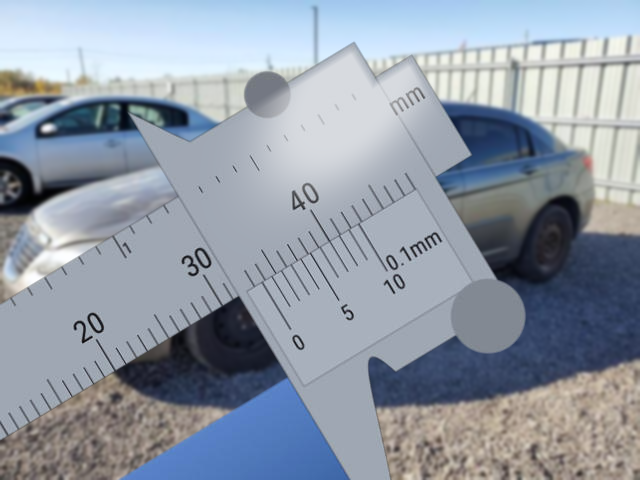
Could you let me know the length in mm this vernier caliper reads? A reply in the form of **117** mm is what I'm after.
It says **33.7** mm
